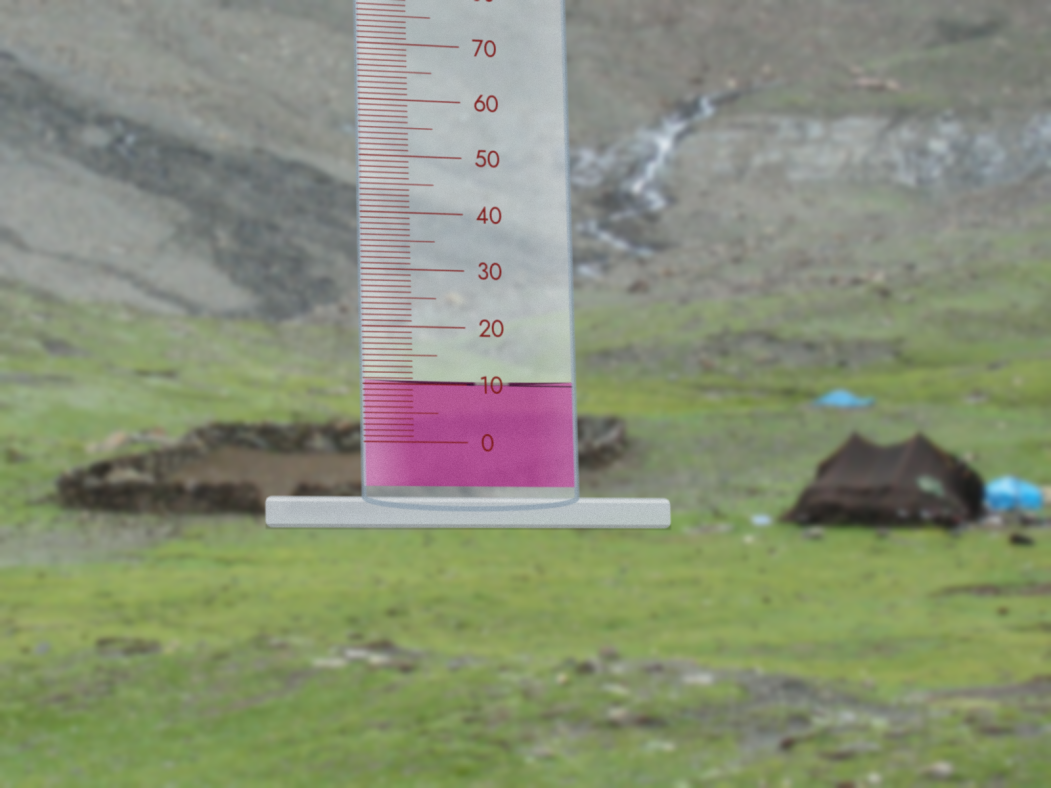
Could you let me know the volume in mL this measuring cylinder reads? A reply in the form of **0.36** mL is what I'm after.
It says **10** mL
